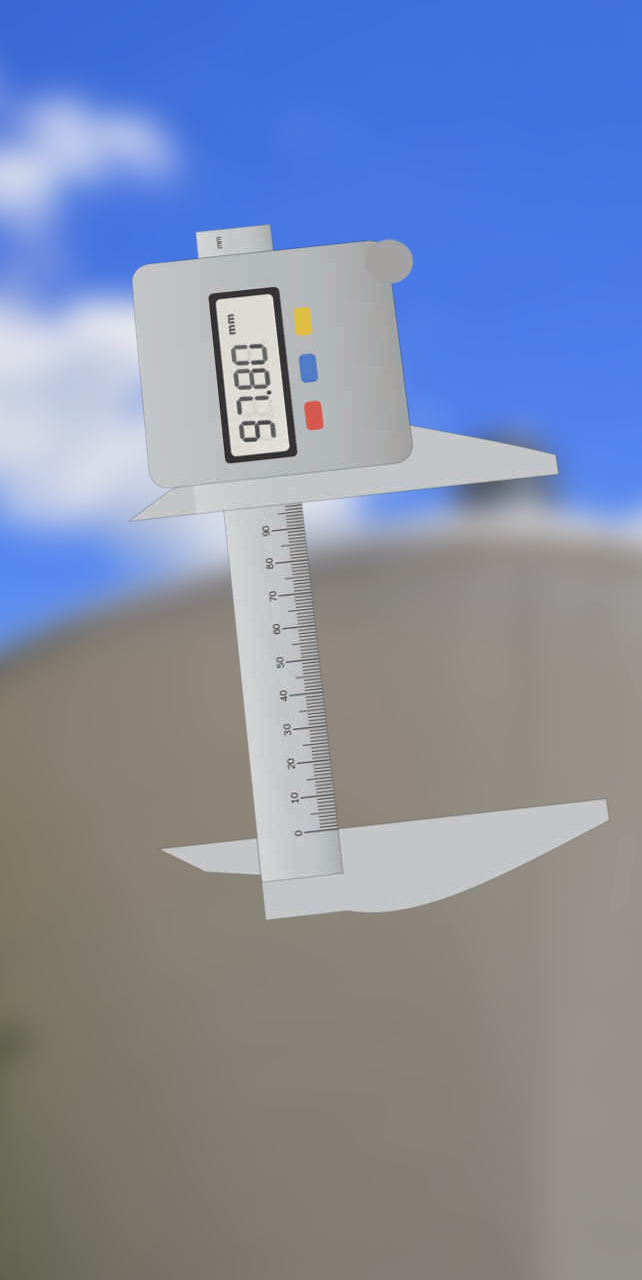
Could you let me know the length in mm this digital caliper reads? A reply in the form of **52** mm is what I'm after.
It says **97.80** mm
